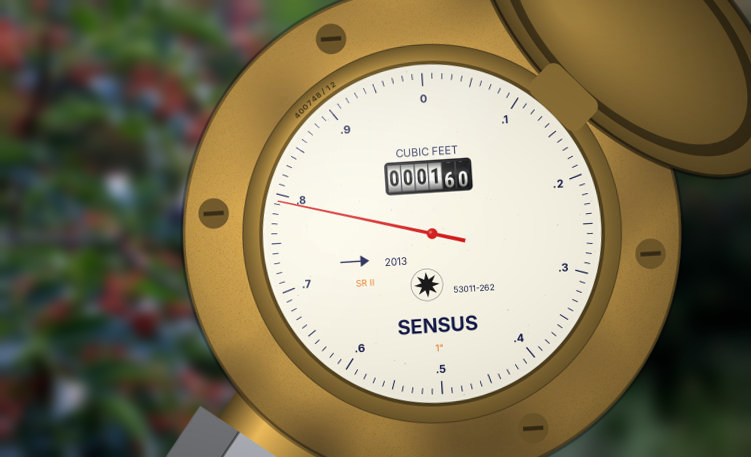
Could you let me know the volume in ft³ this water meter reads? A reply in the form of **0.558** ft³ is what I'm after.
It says **159.79** ft³
